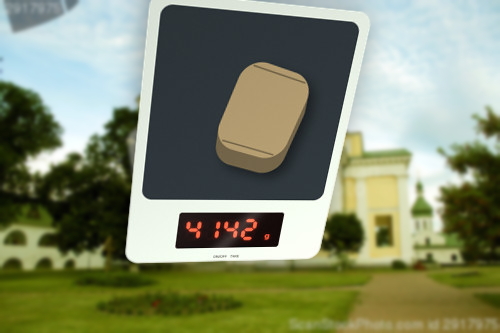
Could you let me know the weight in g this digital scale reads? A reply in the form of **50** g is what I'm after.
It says **4142** g
